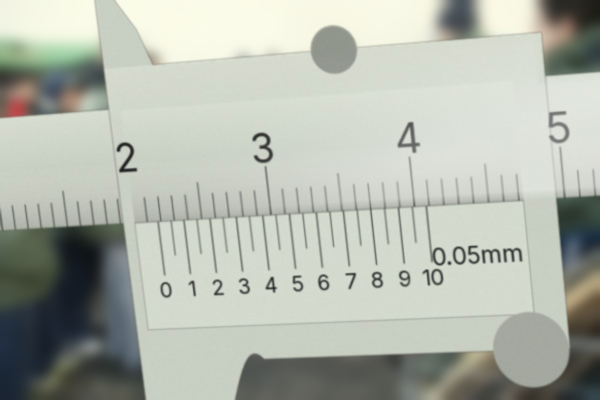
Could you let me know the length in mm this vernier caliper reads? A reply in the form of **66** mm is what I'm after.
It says **21.8** mm
